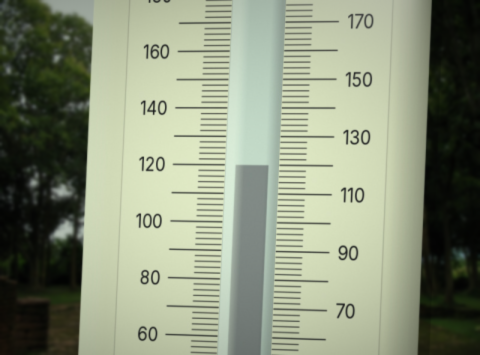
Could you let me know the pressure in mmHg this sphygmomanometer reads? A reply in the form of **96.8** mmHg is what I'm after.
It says **120** mmHg
